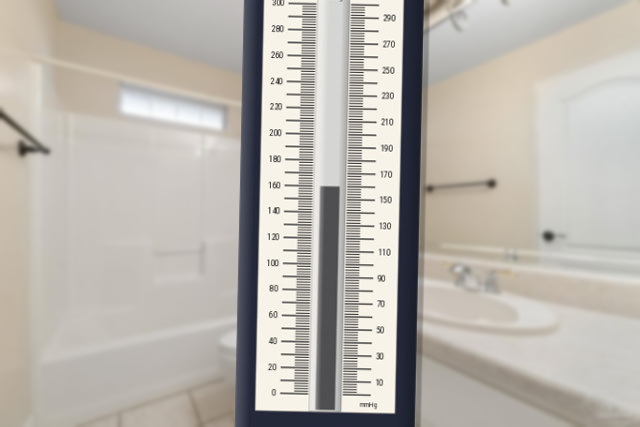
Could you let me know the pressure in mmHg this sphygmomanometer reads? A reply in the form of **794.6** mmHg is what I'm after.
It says **160** mmHg
